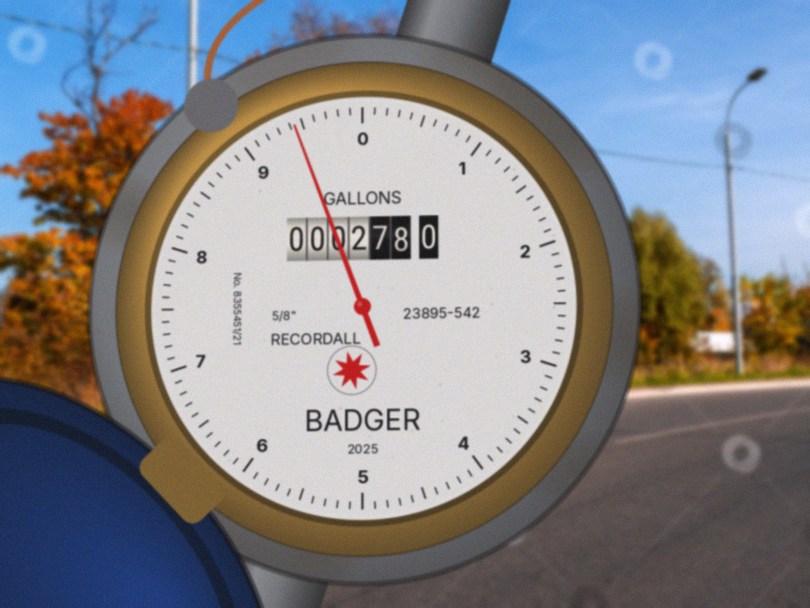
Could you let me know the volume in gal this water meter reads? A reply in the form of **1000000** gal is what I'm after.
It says **2779.4** gal
